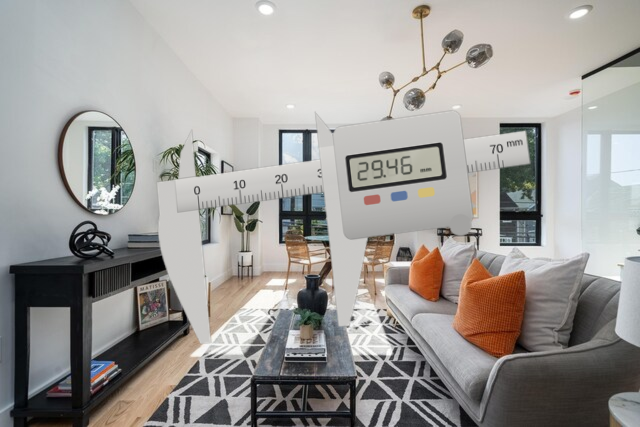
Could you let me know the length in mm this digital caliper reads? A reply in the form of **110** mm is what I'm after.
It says **29.46** mm
